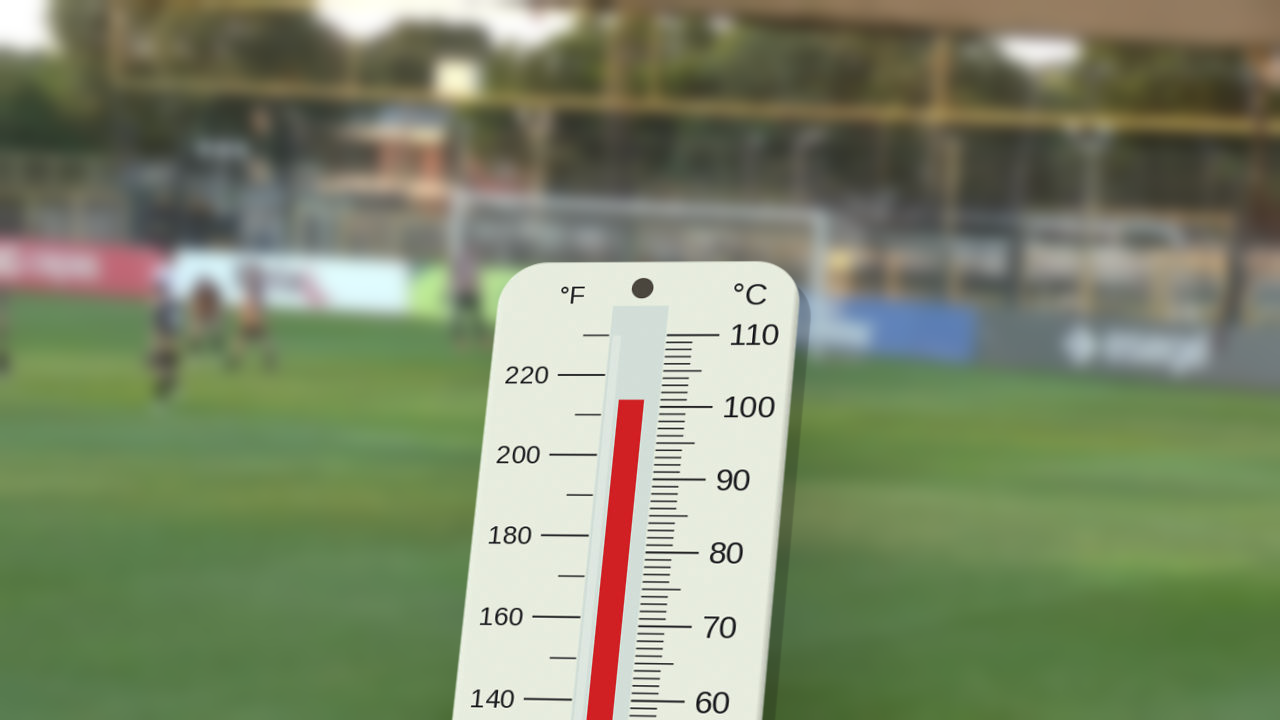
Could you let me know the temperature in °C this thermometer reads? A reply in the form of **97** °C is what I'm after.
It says **101** °C
